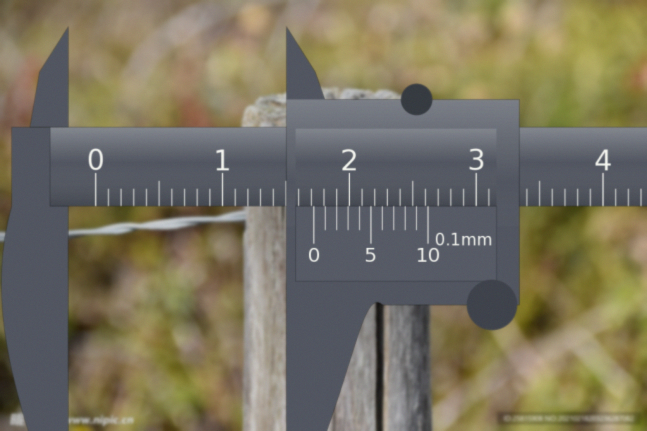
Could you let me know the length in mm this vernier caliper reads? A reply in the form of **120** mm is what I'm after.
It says **17.2** mm
